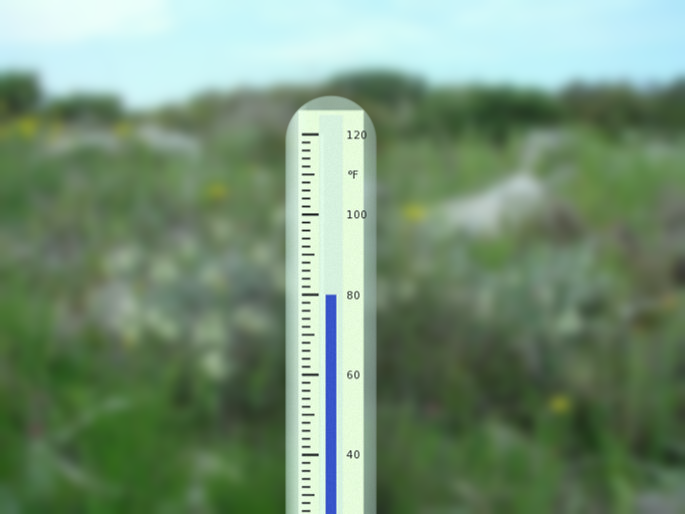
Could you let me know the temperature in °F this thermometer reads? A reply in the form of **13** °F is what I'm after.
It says **80** °F
